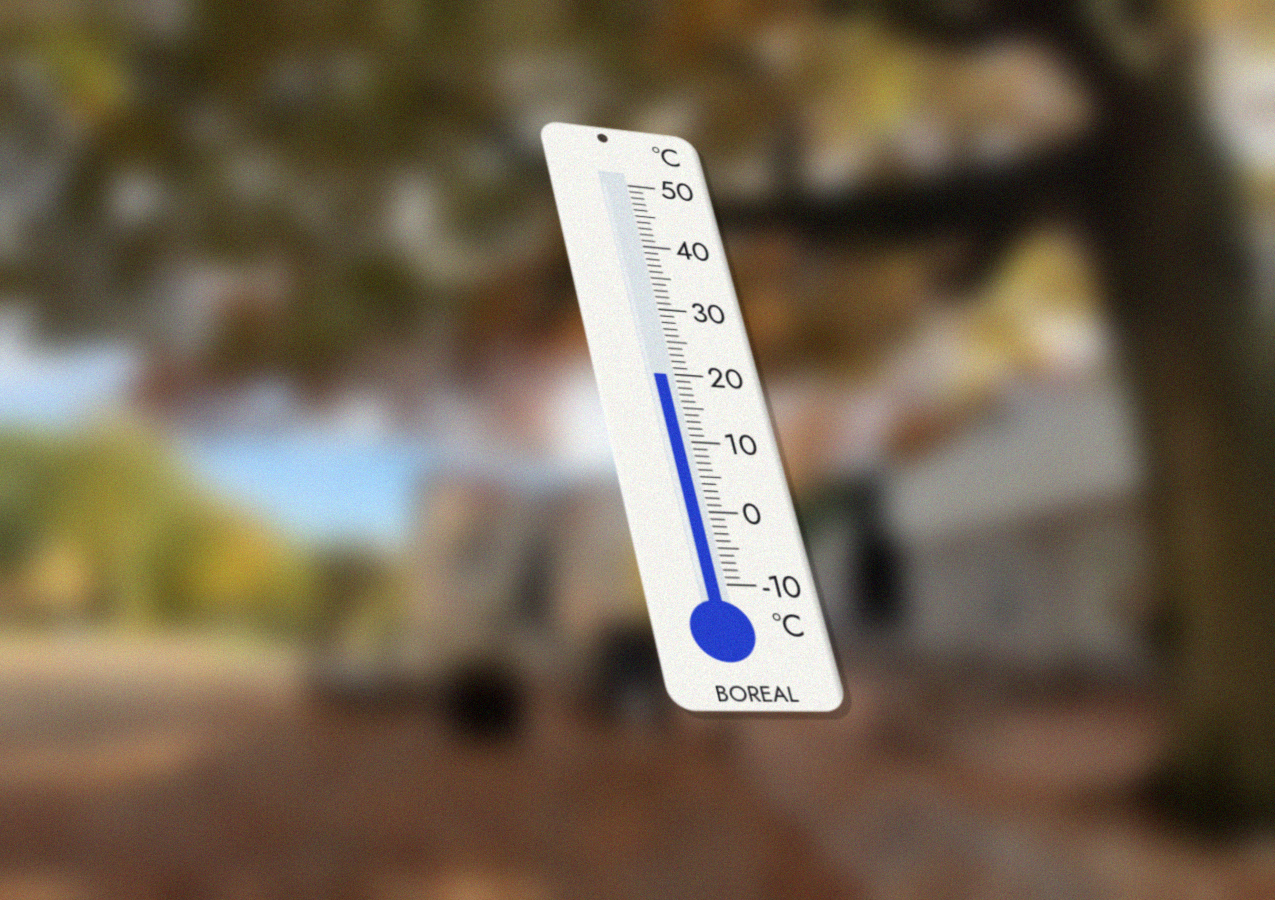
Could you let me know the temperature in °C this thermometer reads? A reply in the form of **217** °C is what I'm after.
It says **20** °C
